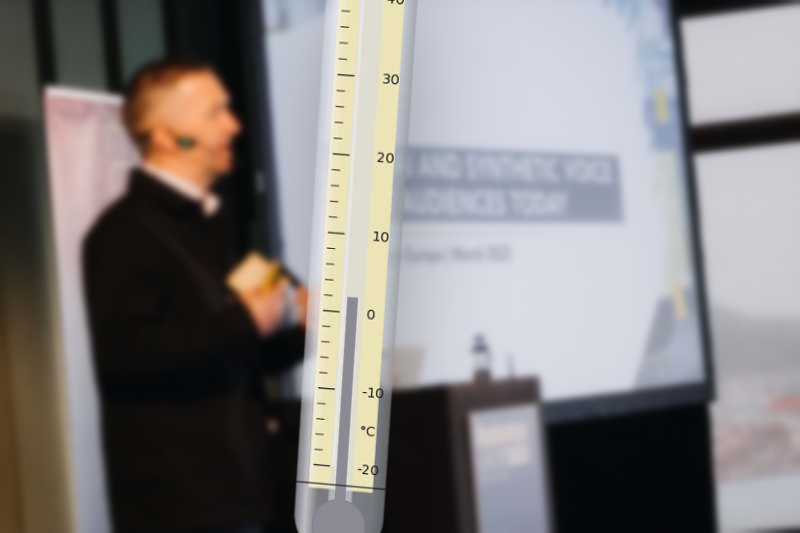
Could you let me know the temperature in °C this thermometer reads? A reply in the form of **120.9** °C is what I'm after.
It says **2** °C
